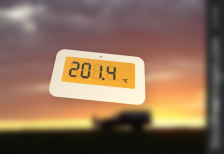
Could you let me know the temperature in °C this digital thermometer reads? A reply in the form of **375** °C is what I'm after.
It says **201.4** °C
